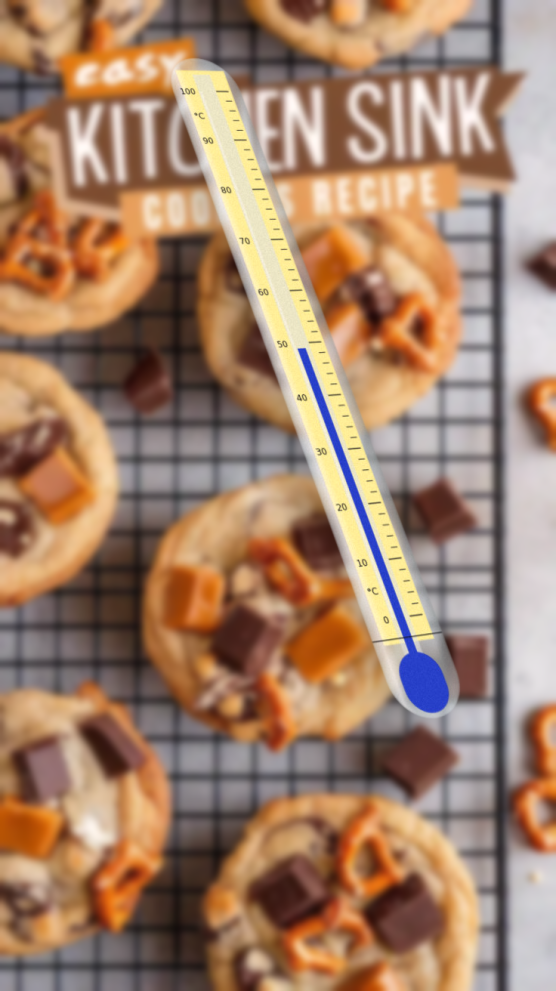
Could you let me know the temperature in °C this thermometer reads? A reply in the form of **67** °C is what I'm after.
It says **49** °C
